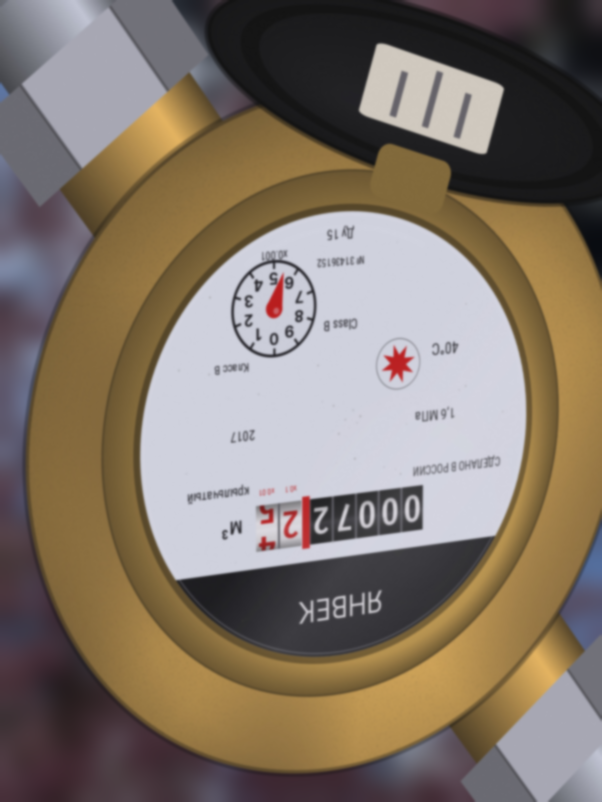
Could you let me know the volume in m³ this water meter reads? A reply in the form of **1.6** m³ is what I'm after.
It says **72.245** m³
